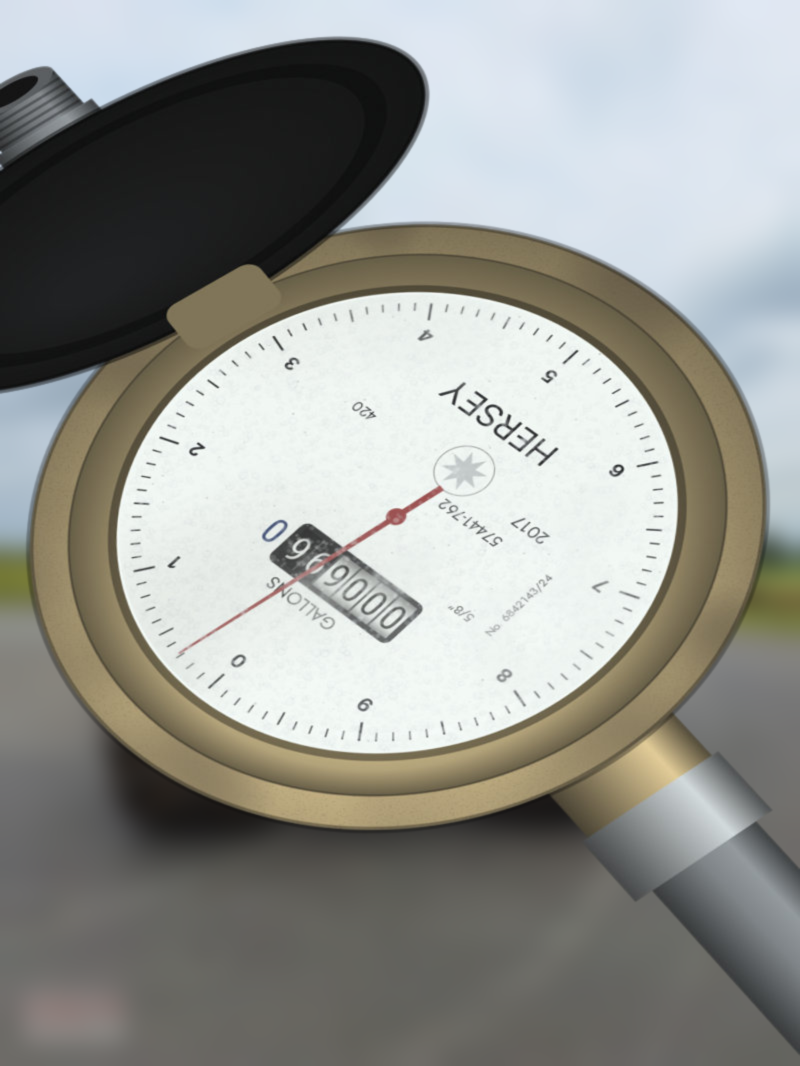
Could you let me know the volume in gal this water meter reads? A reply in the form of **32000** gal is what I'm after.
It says **6960.3** gal
